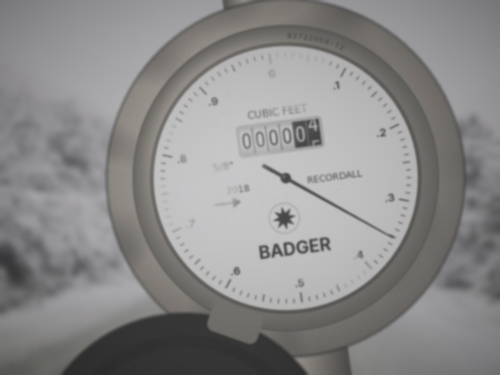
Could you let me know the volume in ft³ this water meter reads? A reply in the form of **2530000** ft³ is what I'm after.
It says **4.35** ft³
